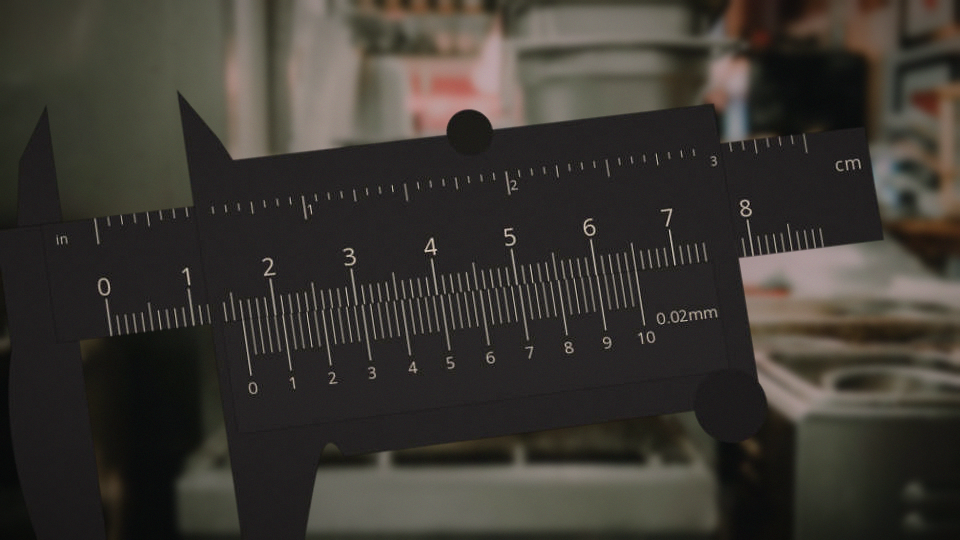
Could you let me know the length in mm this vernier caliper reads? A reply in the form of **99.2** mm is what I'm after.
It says **16.0** mm
